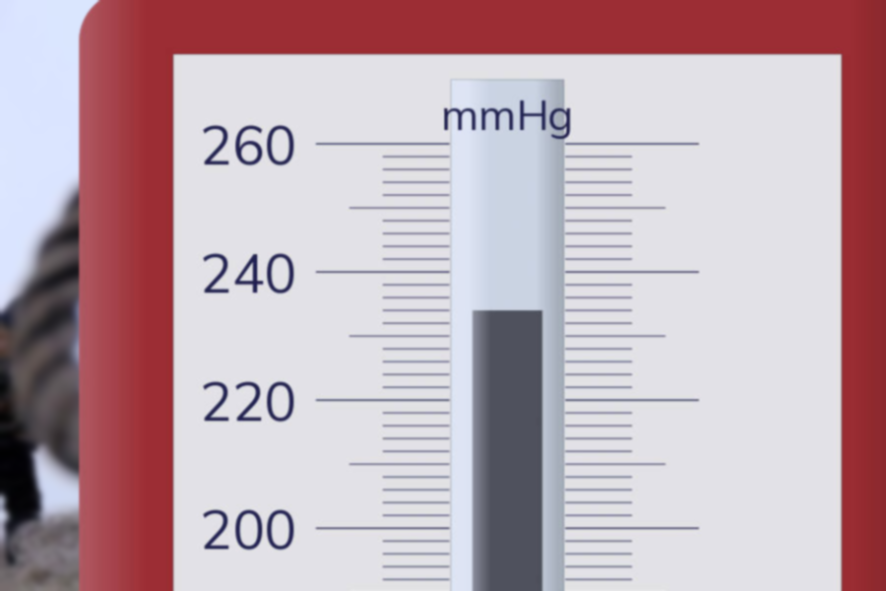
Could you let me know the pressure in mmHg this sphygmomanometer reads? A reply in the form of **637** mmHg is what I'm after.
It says **234** mmHg
